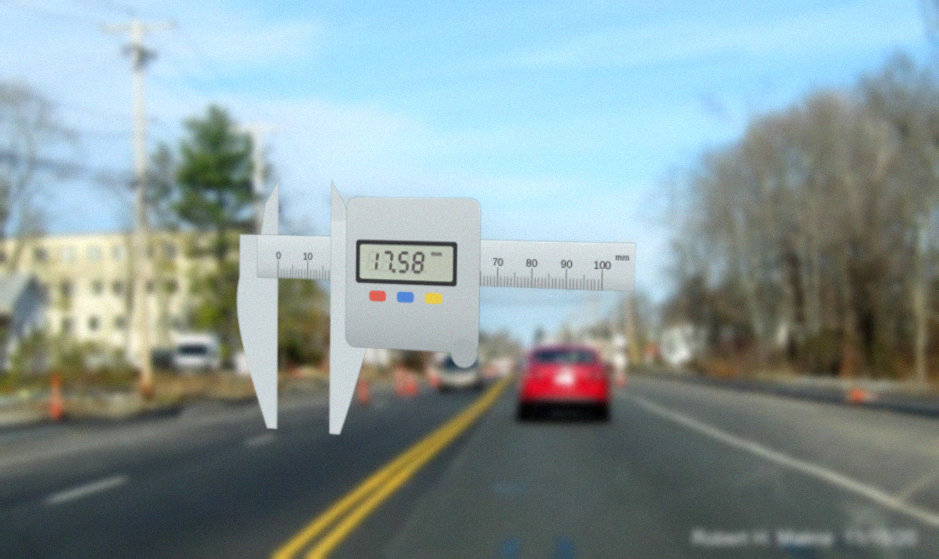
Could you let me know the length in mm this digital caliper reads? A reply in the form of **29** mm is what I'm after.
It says **17.58** mm
